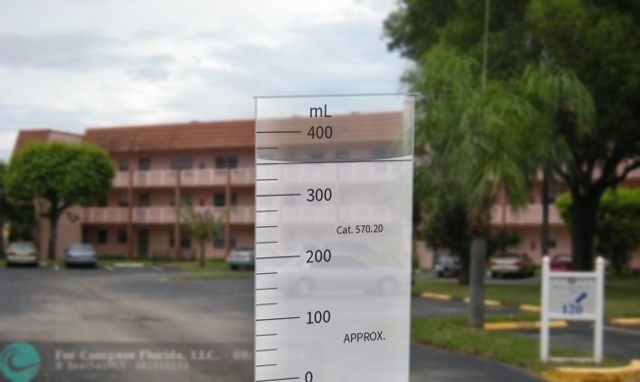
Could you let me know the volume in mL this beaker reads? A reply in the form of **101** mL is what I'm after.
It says **350** mL
